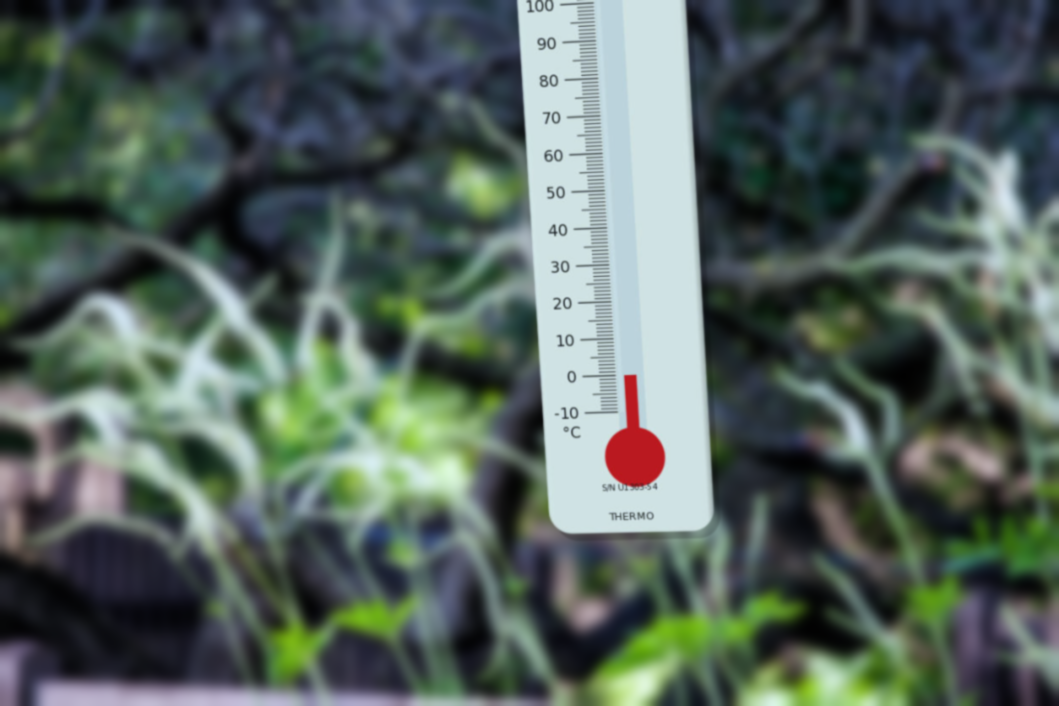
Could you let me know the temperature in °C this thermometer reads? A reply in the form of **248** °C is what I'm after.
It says **0** °C
